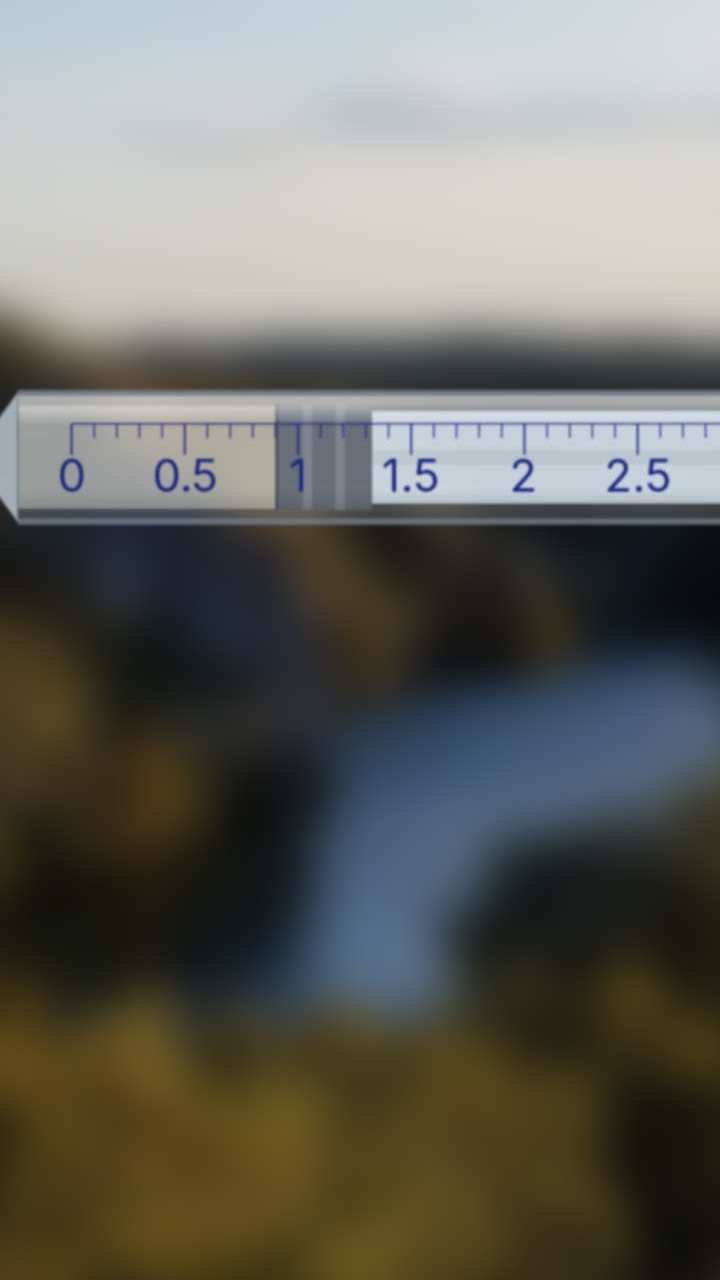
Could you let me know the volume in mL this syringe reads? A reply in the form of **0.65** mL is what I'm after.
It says **0.9** mL
